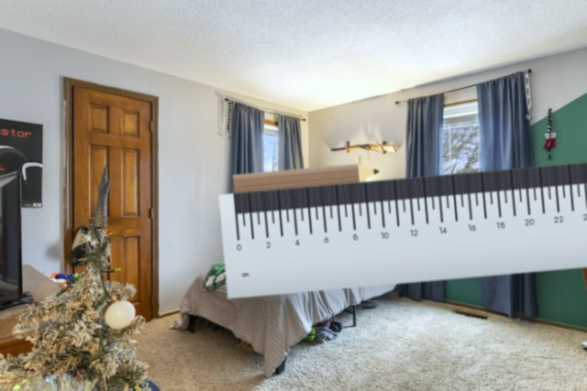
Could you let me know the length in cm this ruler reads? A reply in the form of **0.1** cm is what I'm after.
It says **10** cm
